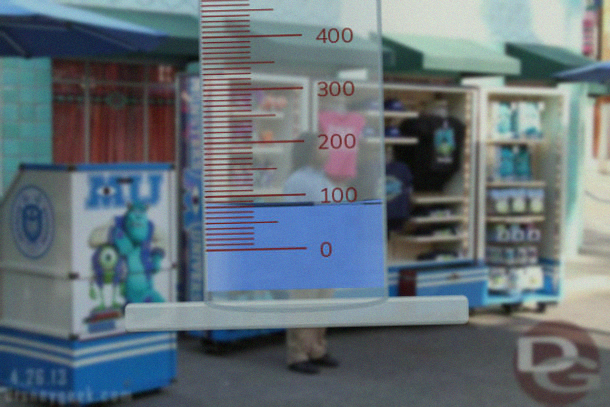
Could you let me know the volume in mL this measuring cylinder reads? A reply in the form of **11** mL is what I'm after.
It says **80** mL
